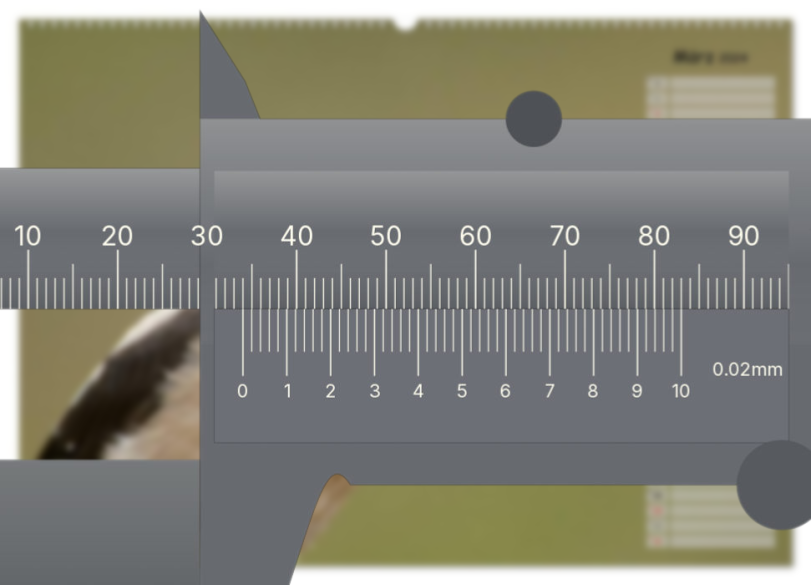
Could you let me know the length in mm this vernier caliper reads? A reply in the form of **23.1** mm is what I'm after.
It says **34.0** mm
